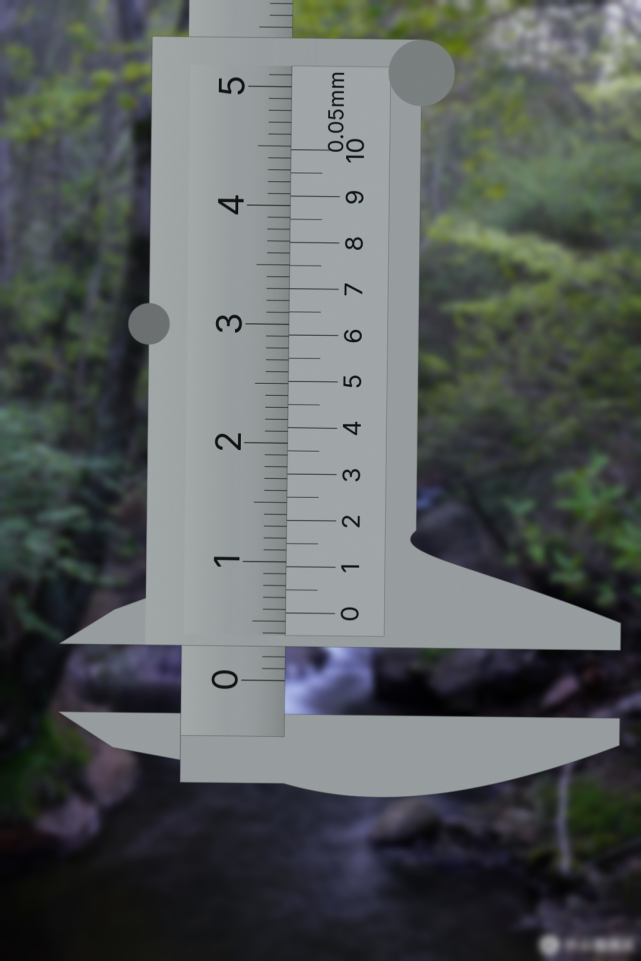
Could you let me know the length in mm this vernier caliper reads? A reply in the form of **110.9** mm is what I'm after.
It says **5.7** mm
